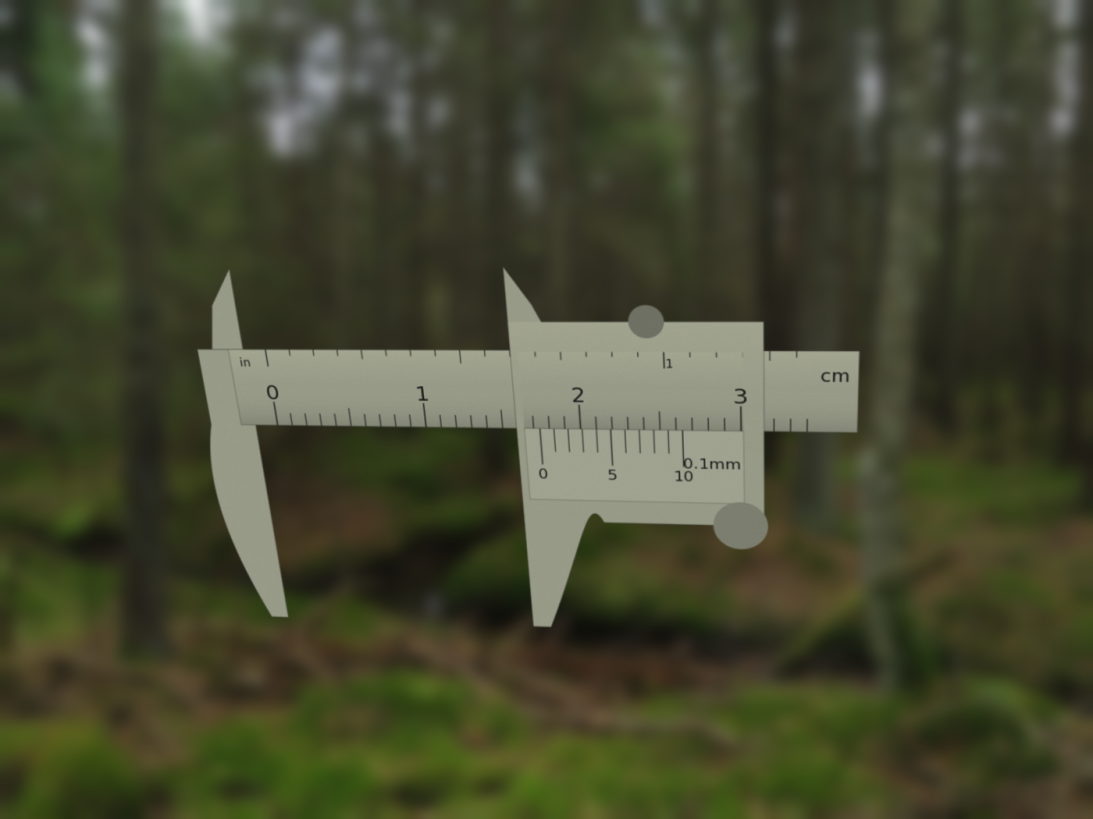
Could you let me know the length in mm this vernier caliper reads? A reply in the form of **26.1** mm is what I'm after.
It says **17.4** mm
